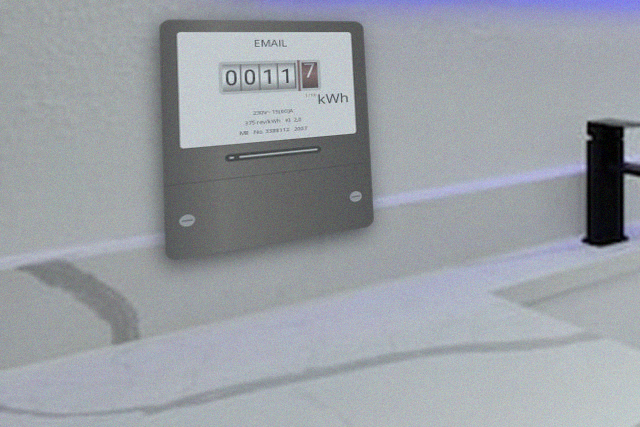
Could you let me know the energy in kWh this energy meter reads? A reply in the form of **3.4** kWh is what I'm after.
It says **11.7** kWh
